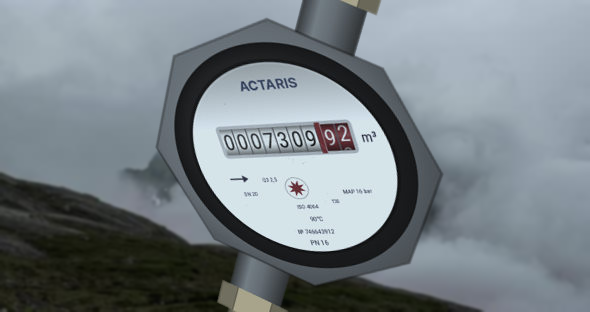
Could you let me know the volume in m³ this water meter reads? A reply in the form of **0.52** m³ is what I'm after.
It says **7309.92** m³
